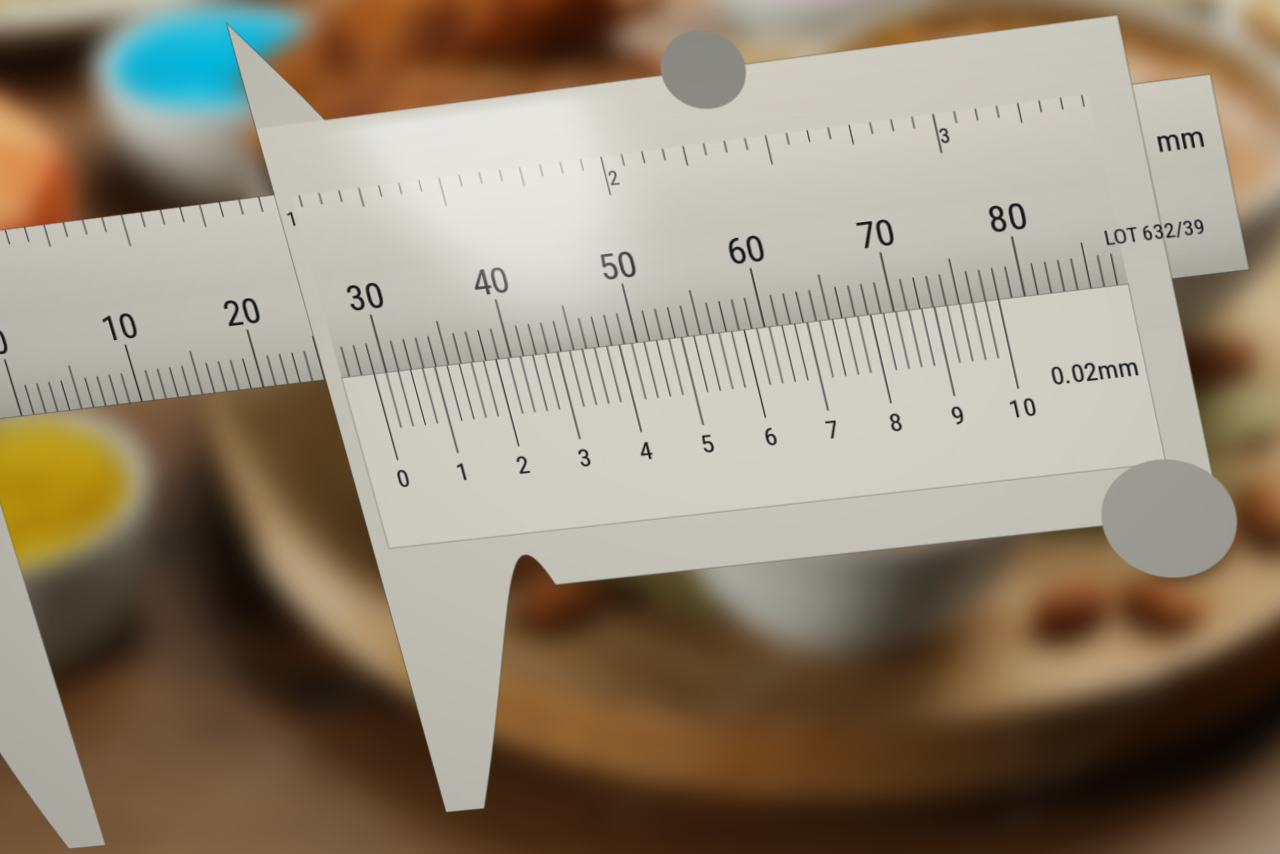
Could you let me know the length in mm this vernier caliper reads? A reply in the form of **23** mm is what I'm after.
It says **29.0** mm
